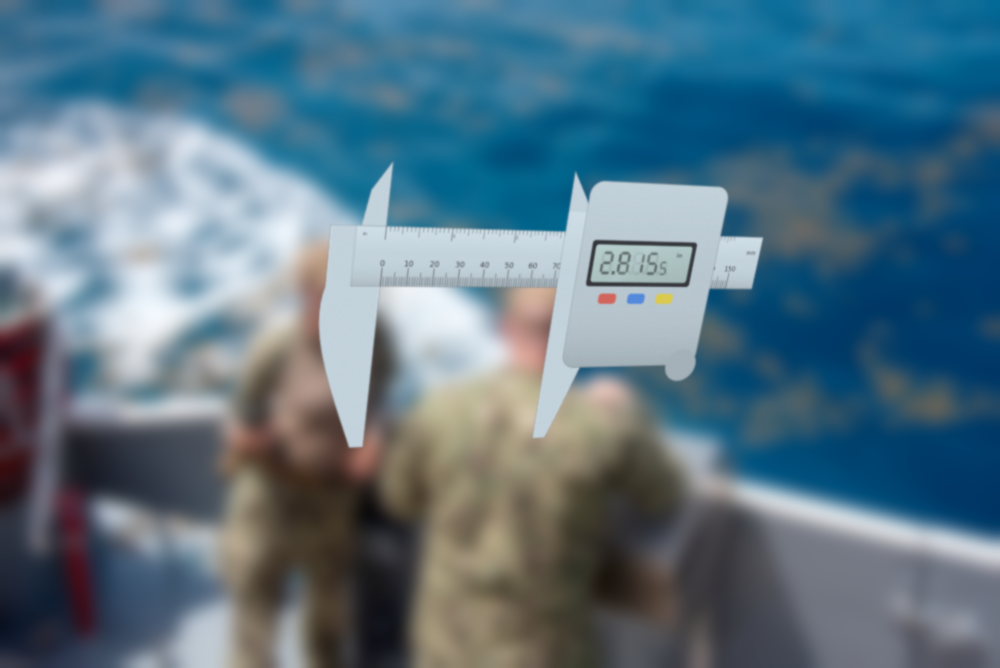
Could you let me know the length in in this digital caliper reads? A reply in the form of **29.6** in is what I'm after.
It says **2.8155** in
